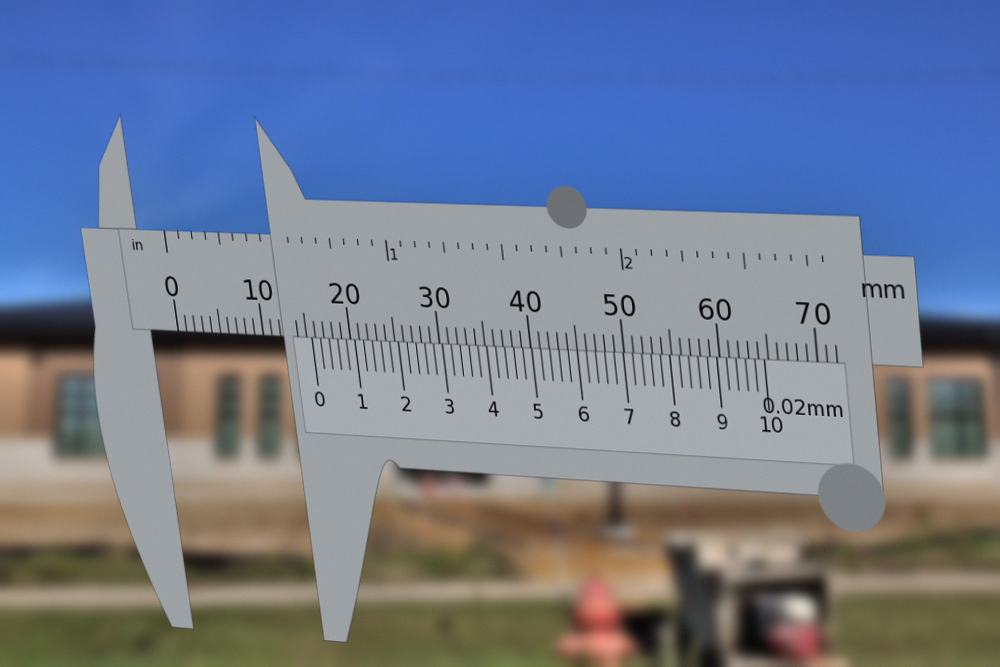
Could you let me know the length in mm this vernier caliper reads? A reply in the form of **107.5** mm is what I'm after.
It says **15.6** mm
